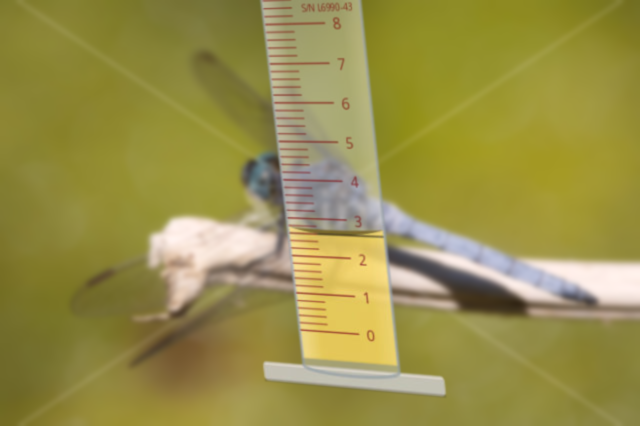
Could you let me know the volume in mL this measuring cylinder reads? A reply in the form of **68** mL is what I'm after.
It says **2.6** mL
